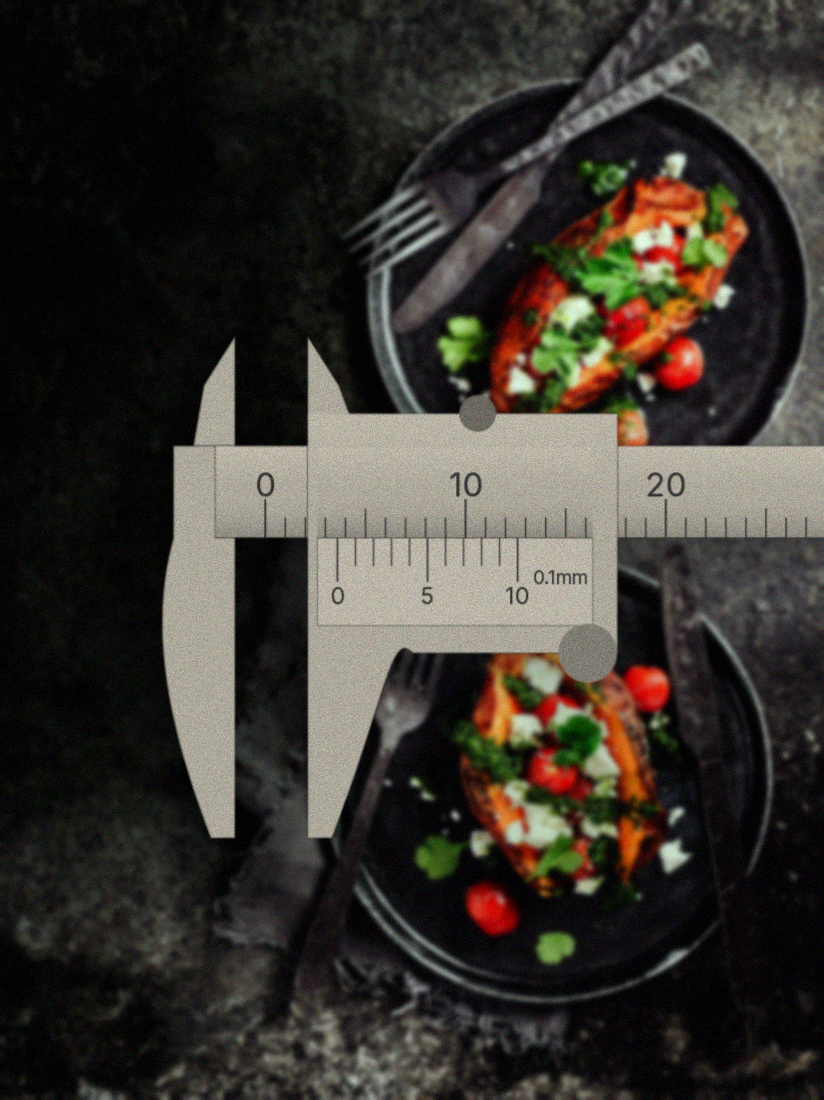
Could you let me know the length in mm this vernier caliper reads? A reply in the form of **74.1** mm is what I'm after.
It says **3.6** mm
